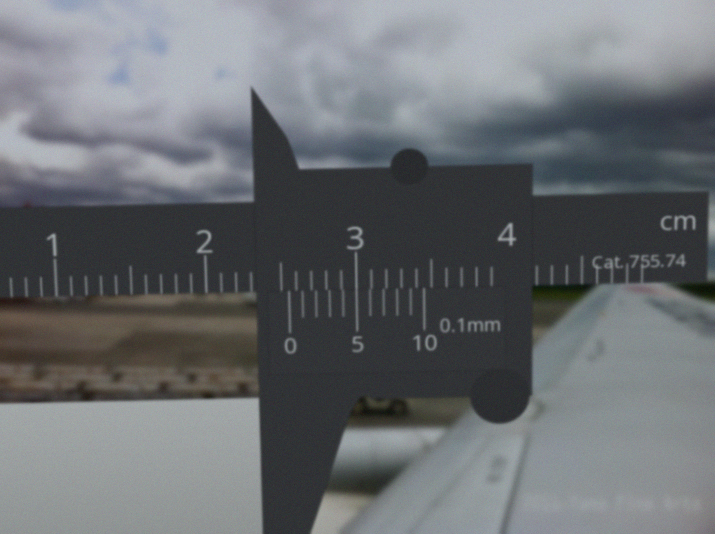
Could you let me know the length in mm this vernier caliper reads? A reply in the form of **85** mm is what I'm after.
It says **25.5** mm
